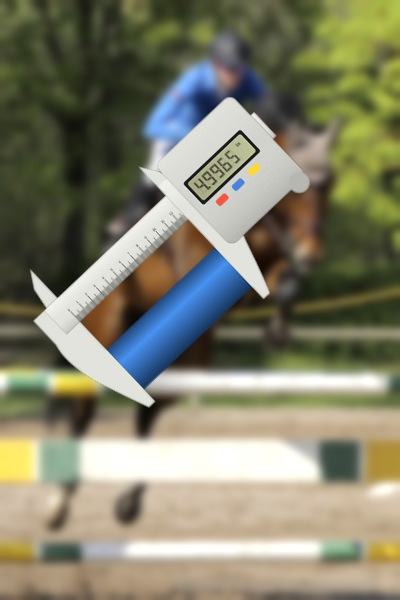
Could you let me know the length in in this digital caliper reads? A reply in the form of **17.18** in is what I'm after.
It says **4.9965** in
